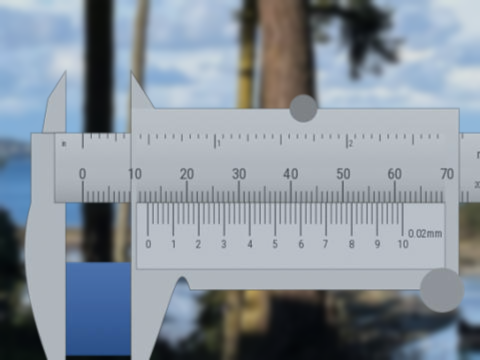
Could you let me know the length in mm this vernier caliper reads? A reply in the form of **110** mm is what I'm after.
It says **12.5** mm
